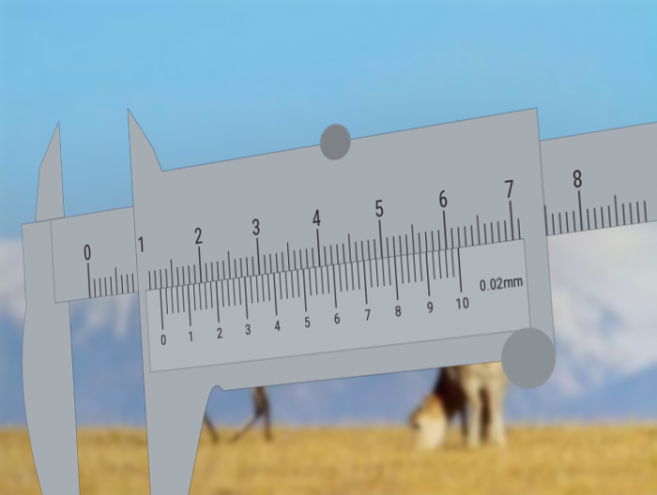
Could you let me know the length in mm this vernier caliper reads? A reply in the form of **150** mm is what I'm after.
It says **12.8** mm
